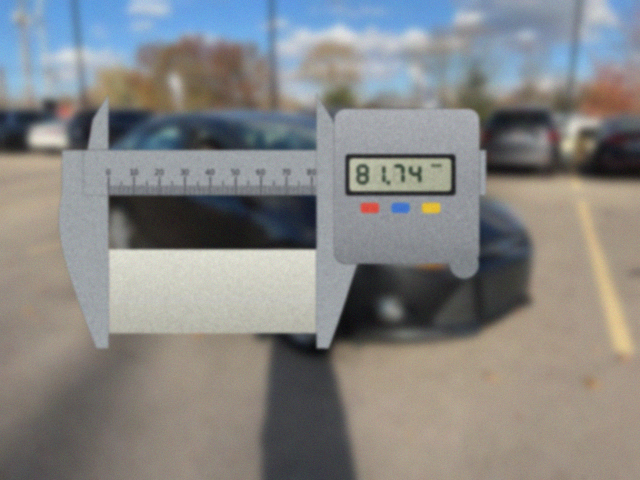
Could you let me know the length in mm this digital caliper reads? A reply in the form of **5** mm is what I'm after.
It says **81.74** mm
